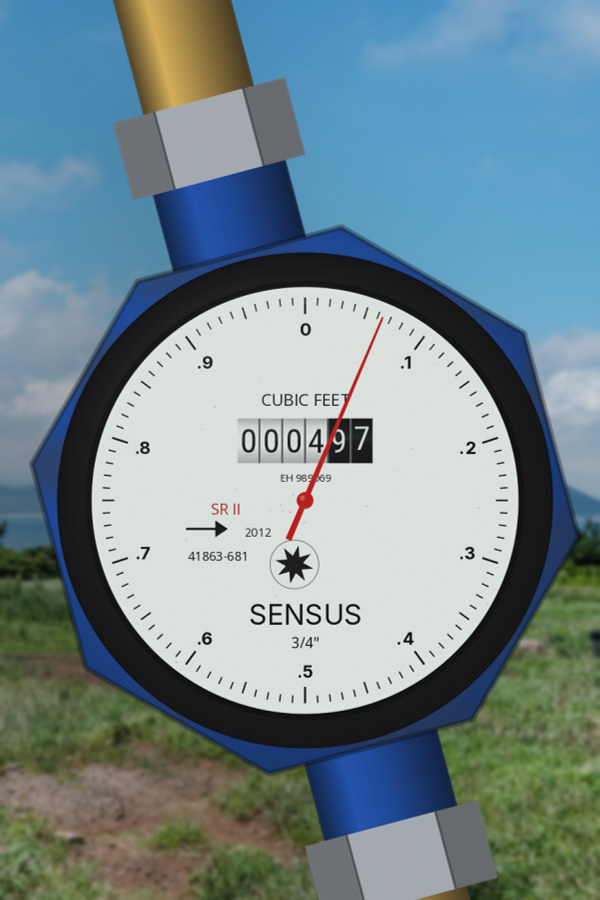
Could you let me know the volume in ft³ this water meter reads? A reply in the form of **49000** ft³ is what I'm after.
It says **497.06** ft³
